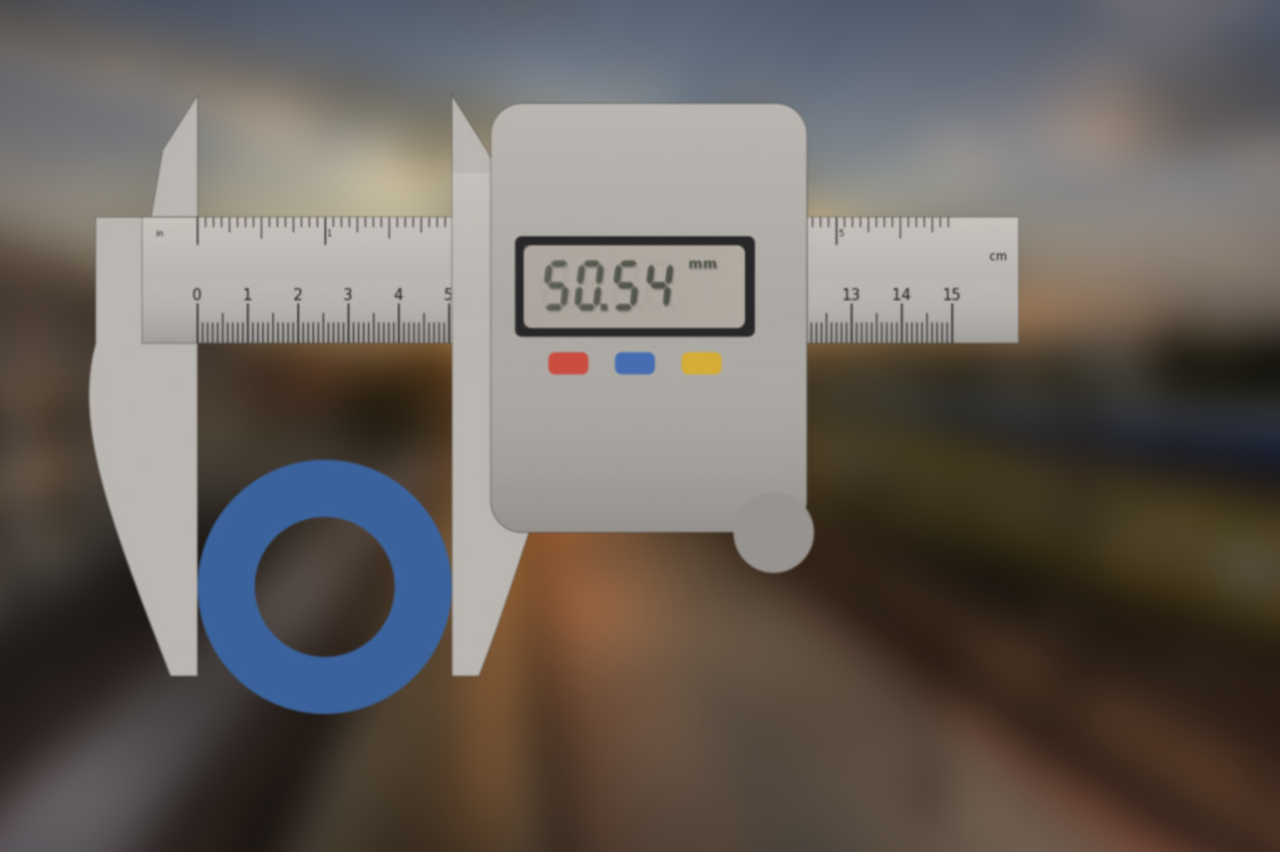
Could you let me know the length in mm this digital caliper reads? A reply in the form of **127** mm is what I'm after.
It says **50.54** mm
